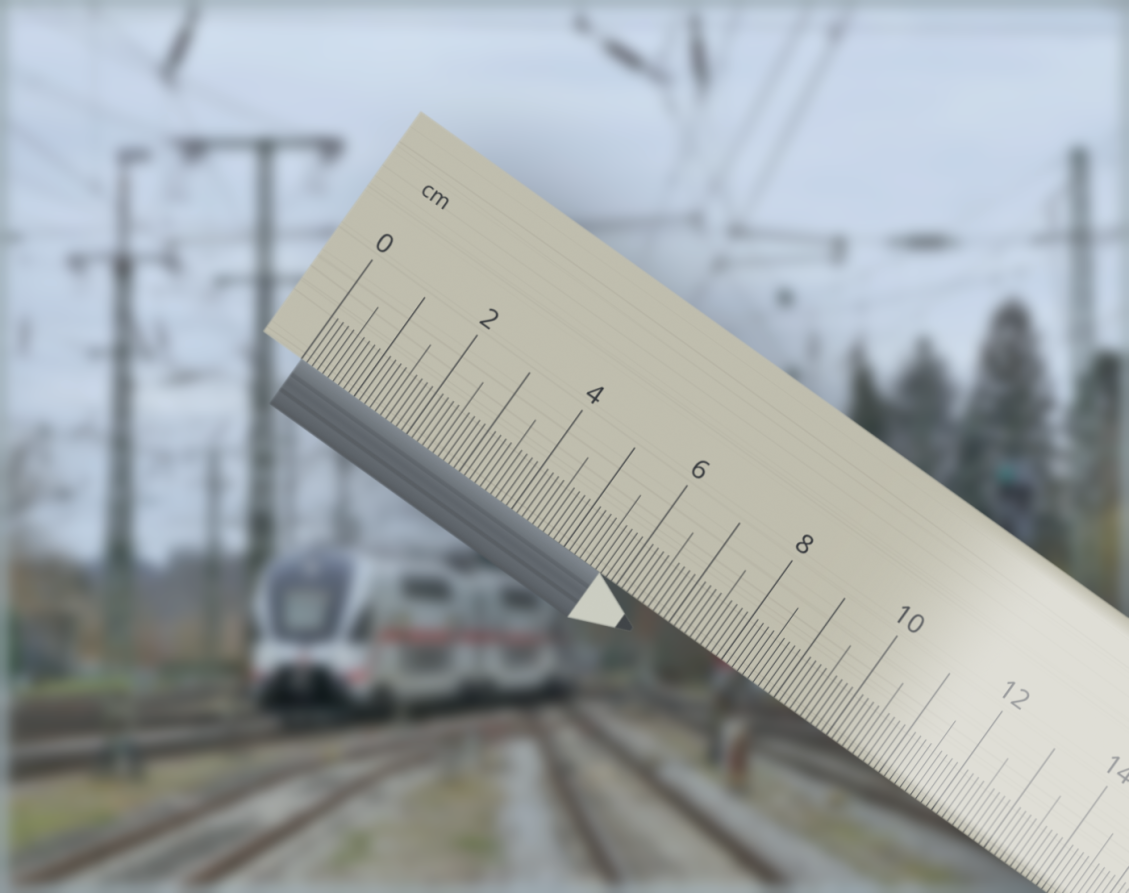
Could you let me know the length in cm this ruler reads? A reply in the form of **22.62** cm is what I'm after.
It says **6.6** cm
